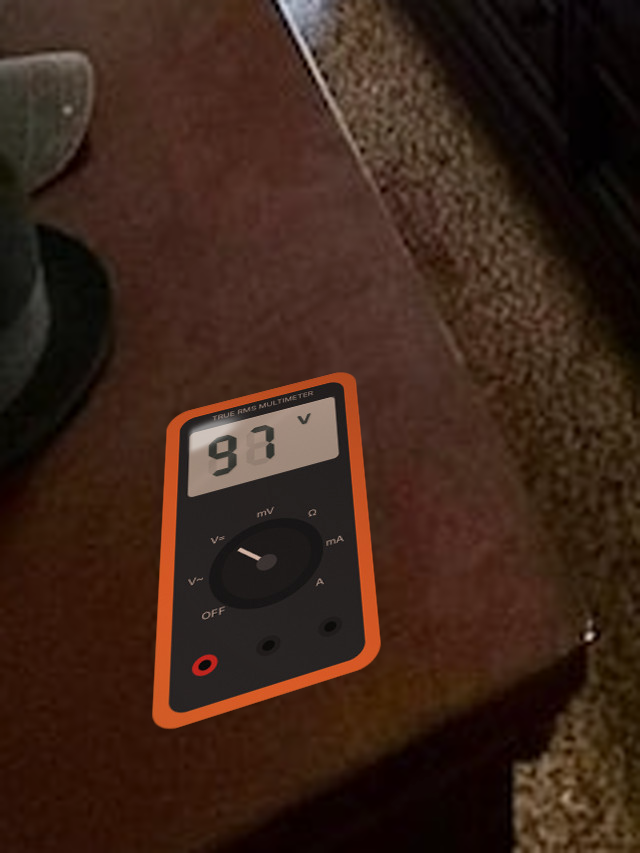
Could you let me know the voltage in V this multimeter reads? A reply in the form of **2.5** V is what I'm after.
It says **97** V
